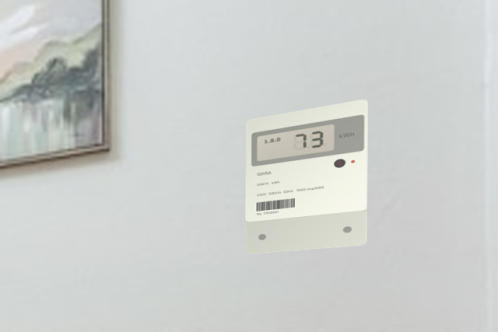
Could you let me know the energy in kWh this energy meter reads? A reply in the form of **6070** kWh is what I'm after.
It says **73** kWh
